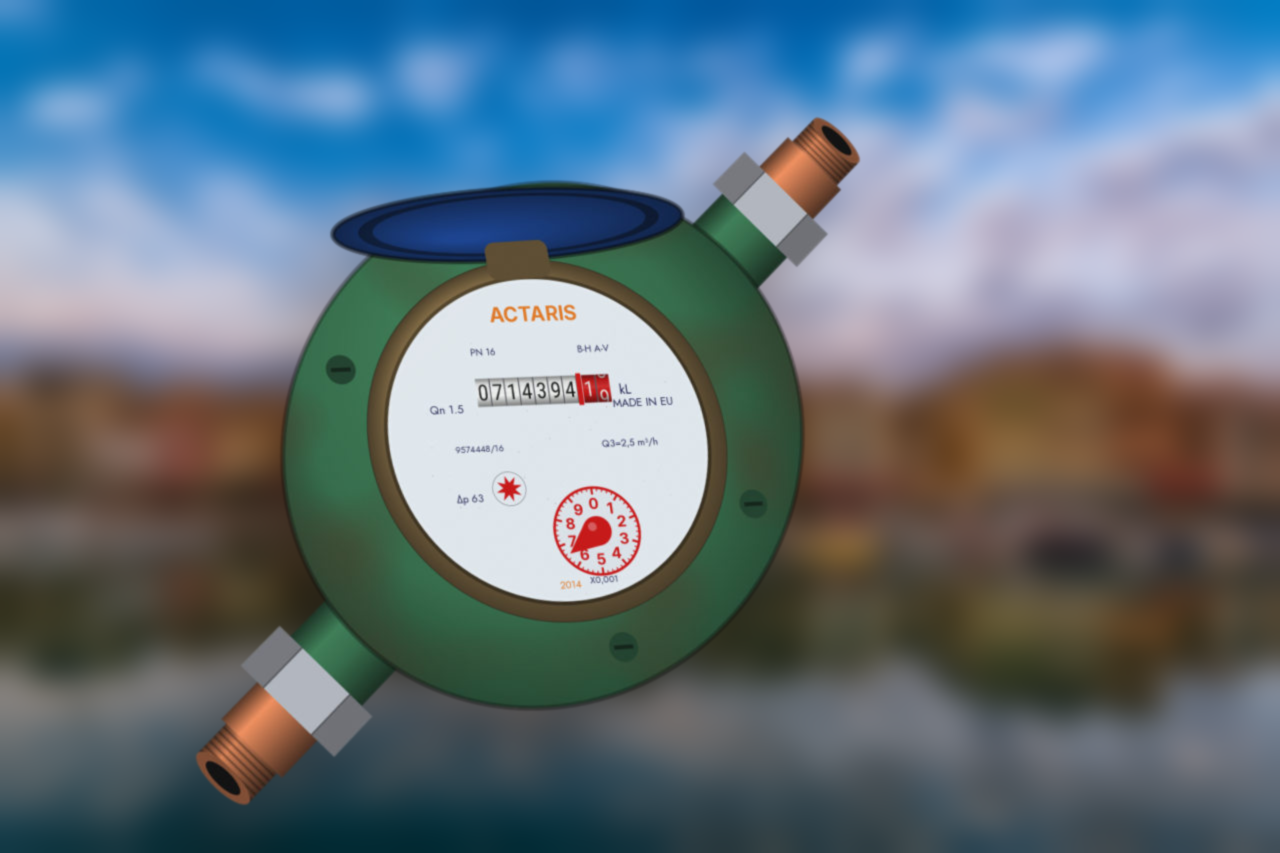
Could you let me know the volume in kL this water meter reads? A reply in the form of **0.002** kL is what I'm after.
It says **714394.186** kL
